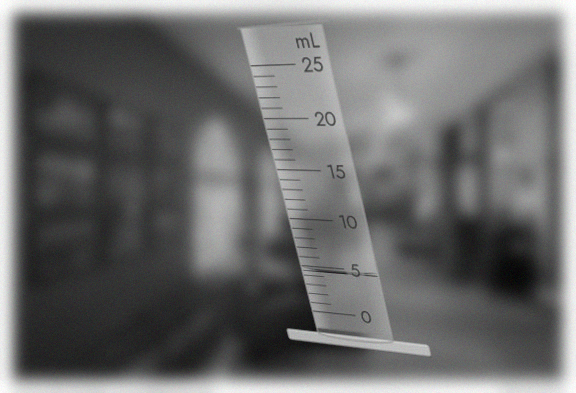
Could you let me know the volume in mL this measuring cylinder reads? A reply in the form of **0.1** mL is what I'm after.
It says **4.5** mL
